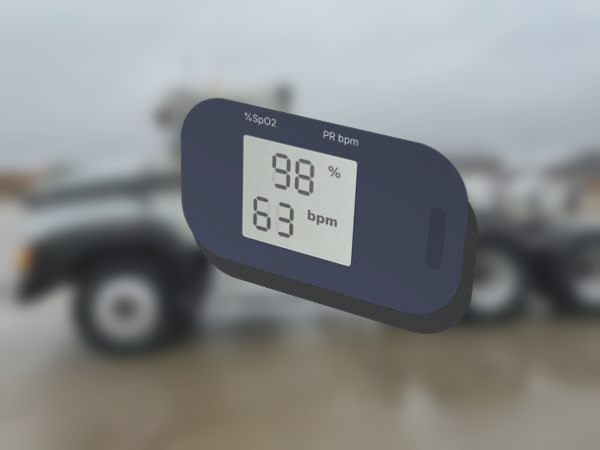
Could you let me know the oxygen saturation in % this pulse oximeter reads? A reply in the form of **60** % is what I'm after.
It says **98** %
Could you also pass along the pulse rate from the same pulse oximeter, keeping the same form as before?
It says **63** bpm
